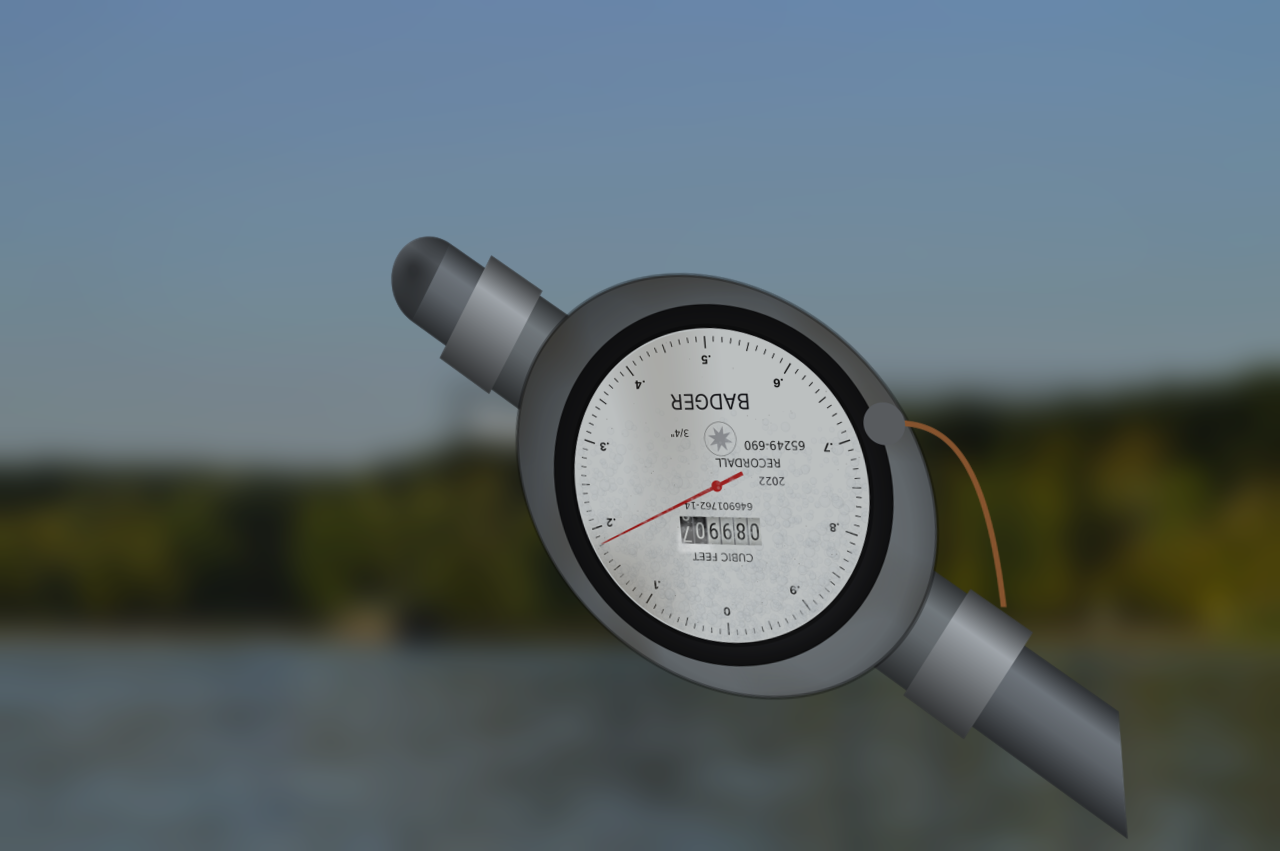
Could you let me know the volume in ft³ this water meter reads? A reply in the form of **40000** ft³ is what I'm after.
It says **89907.18** ft³
